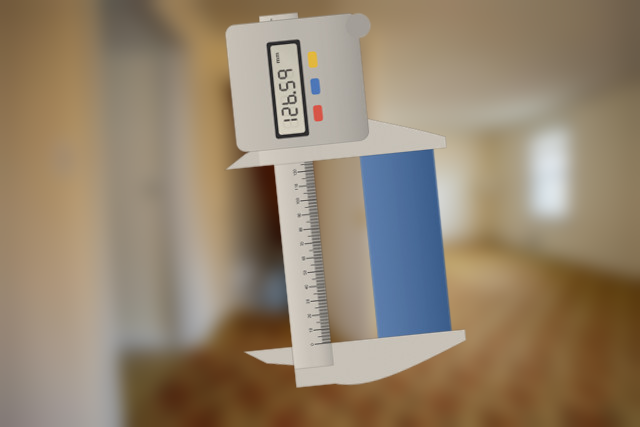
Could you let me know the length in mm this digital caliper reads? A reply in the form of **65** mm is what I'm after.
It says **126.59** mm
